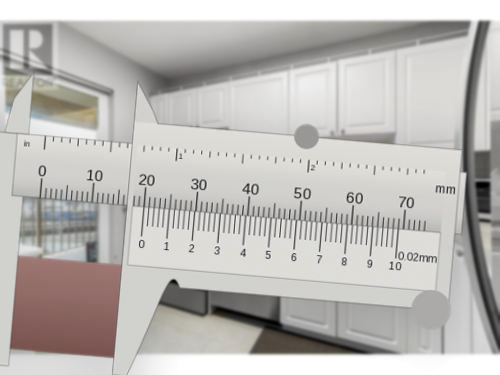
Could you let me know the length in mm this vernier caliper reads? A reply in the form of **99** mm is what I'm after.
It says **20.0** mm
